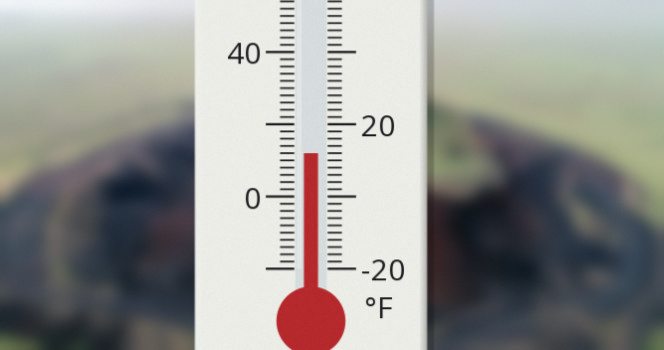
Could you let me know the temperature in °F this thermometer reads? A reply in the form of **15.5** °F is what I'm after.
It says **12** °F
